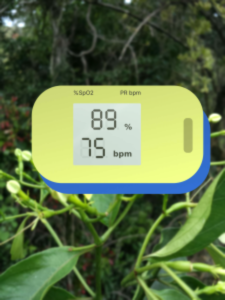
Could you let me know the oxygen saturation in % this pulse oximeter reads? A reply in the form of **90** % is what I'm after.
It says **89** %
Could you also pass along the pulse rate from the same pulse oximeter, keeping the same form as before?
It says **75** bpm
